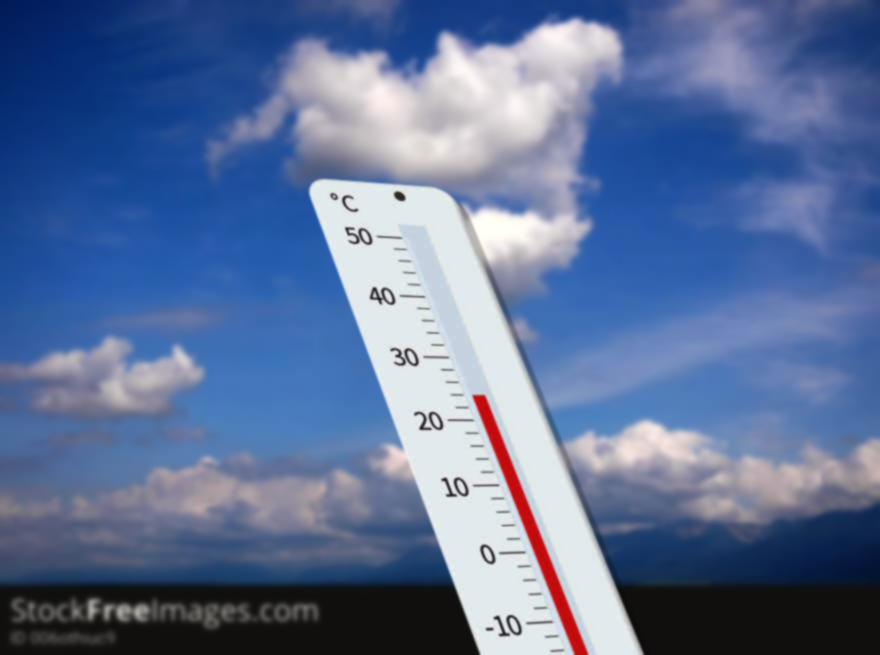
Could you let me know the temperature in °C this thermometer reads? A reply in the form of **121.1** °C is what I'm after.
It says **24** °C
